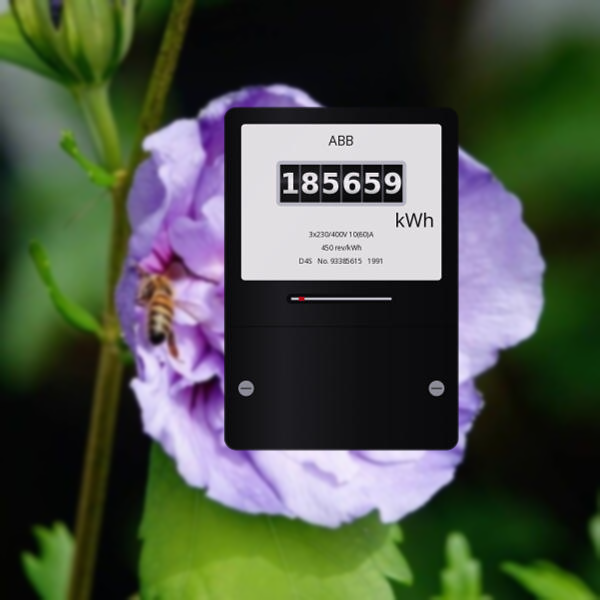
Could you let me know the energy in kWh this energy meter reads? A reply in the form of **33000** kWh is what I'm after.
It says **185659** kWh
